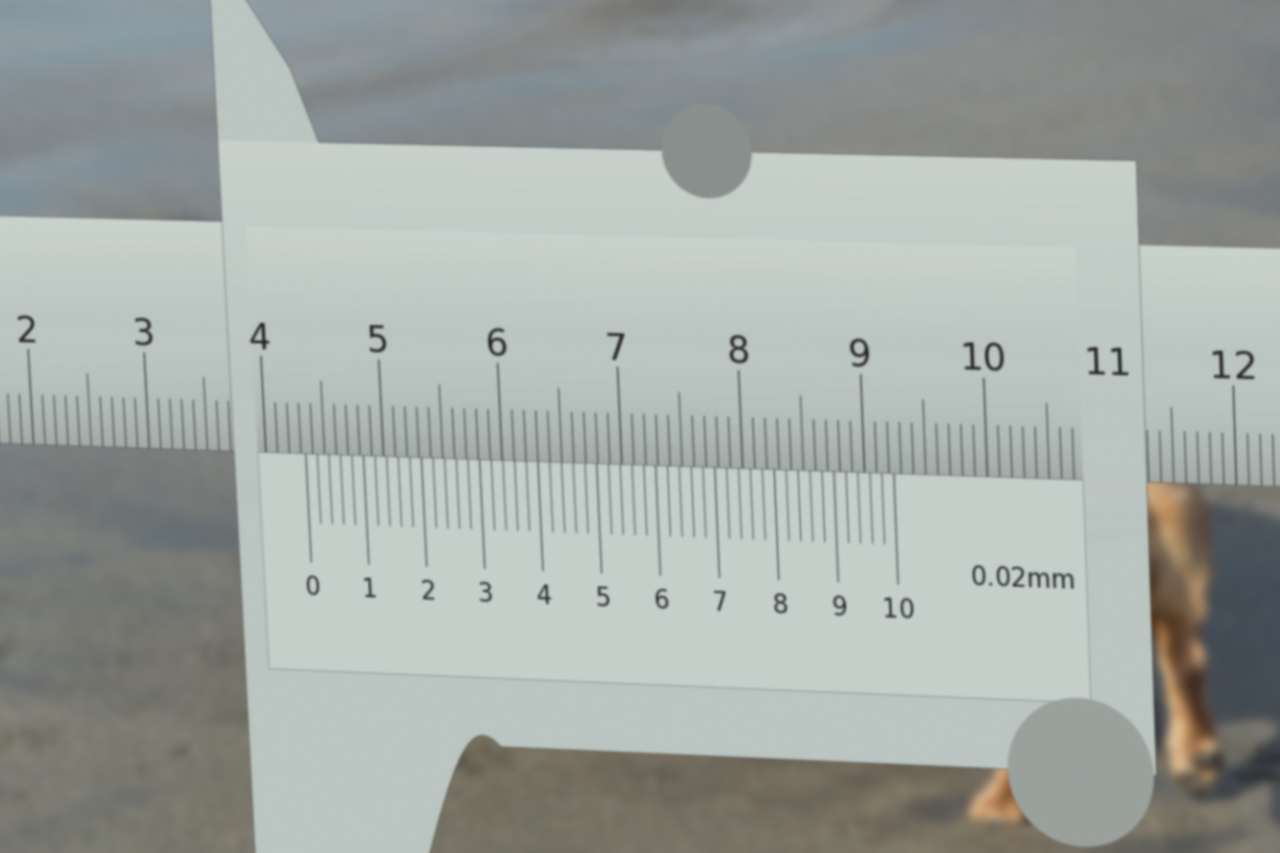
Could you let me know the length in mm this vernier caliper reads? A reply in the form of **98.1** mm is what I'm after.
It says **43.4** mm
